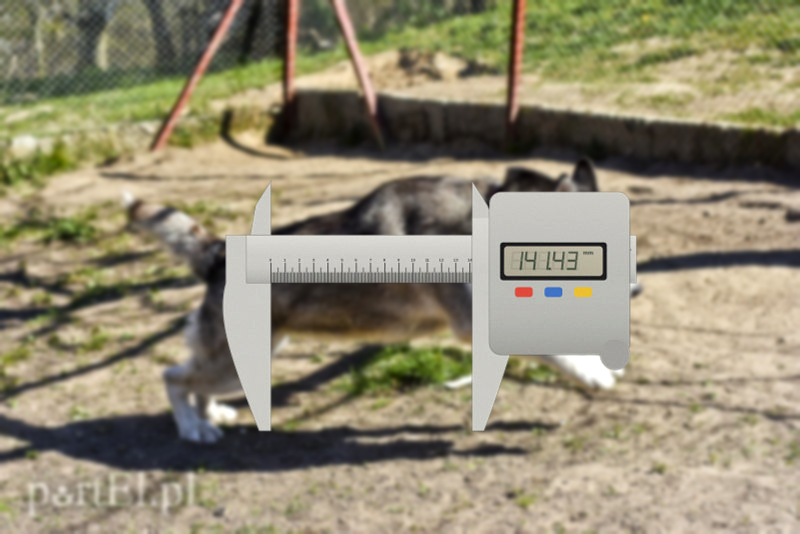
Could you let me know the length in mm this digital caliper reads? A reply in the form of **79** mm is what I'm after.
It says **141.43** mm
